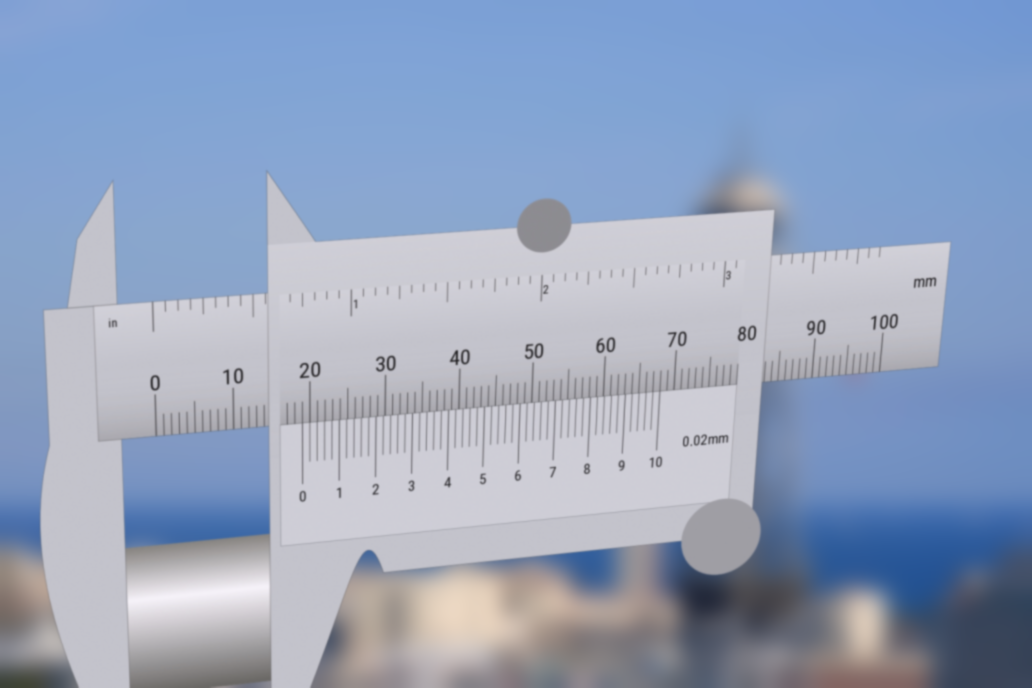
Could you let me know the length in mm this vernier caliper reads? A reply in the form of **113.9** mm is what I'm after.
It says **19.0** mm
